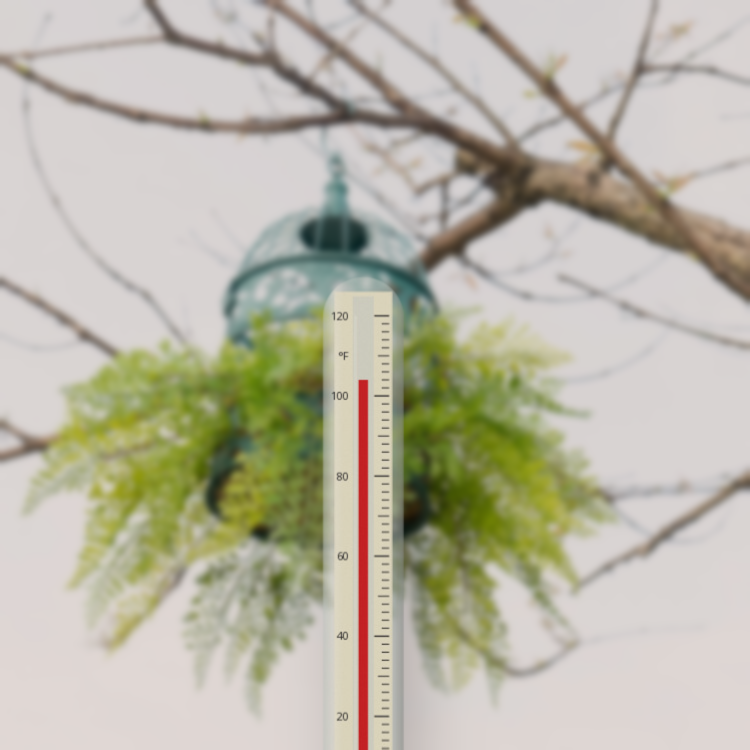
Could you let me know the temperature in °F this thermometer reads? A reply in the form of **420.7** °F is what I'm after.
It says **104** °F
